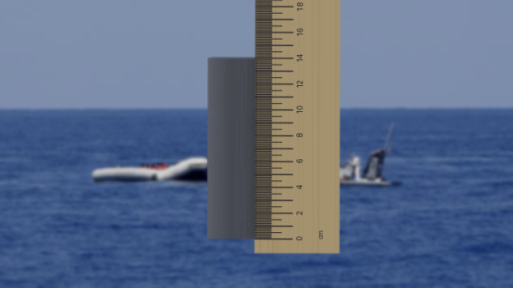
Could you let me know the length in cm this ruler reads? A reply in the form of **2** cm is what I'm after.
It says **14** cm
